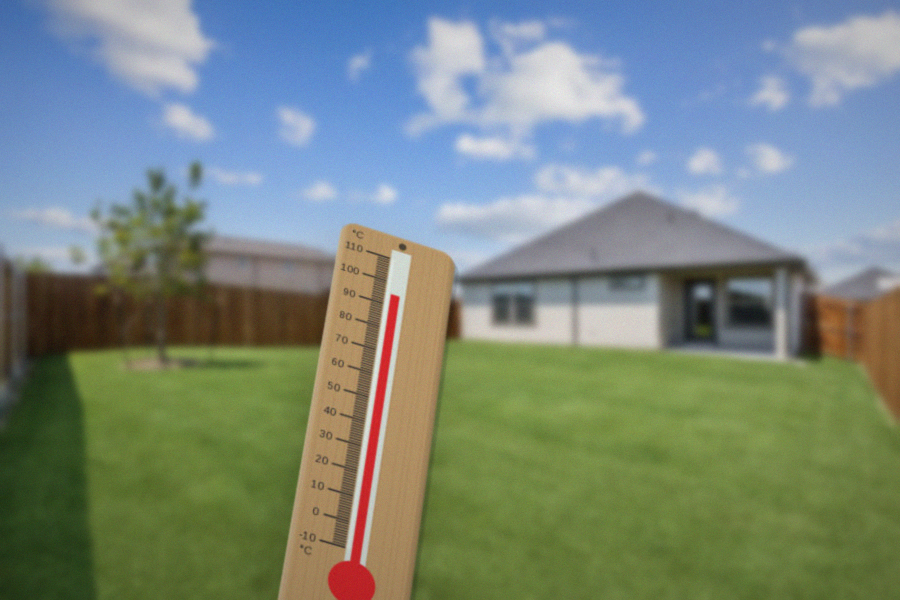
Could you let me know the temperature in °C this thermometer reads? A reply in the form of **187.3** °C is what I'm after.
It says **95** °C
